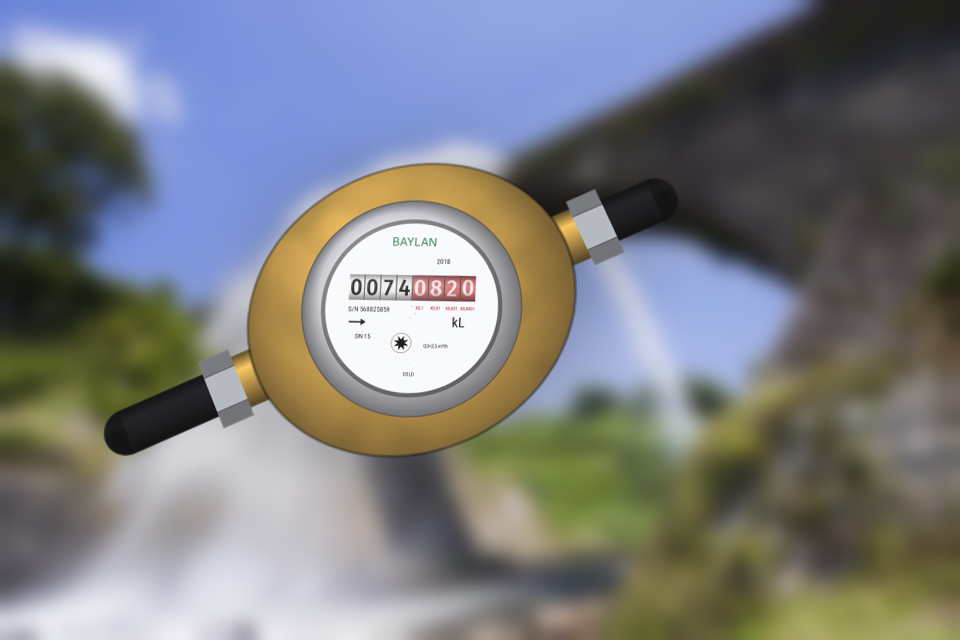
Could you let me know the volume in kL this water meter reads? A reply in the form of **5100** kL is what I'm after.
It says **74.0820** kL
